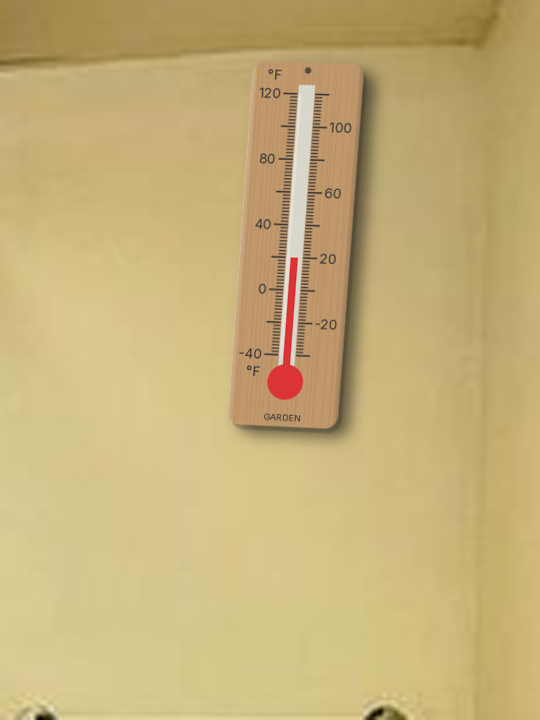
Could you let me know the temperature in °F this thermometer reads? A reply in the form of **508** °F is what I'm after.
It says **20** °F
